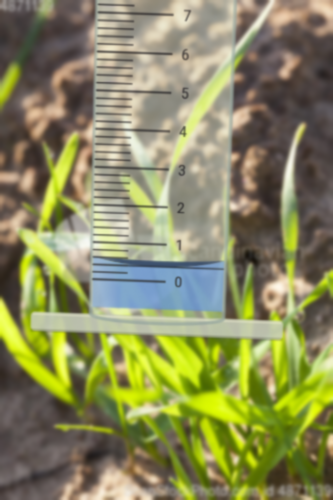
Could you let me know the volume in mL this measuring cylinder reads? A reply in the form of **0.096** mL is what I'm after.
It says **0.4** mL
